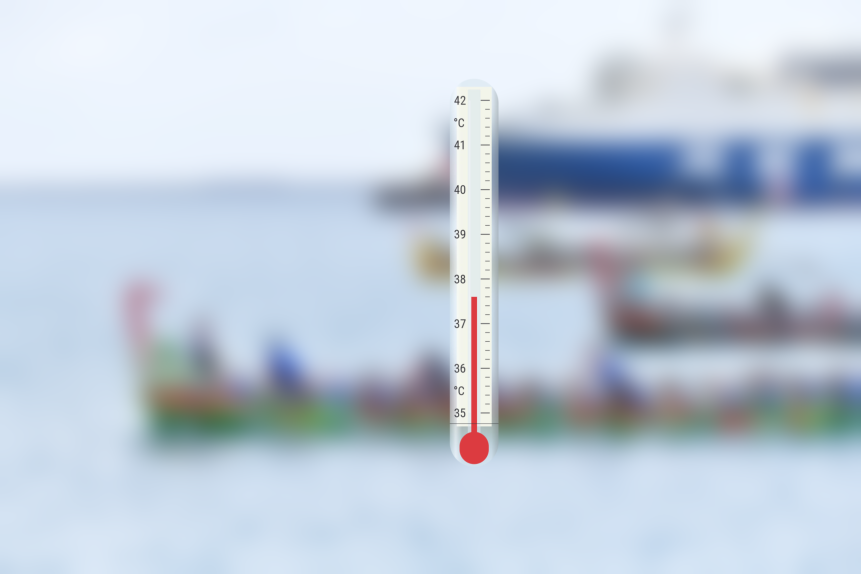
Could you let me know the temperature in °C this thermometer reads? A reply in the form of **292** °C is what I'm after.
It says **37.6** °C
